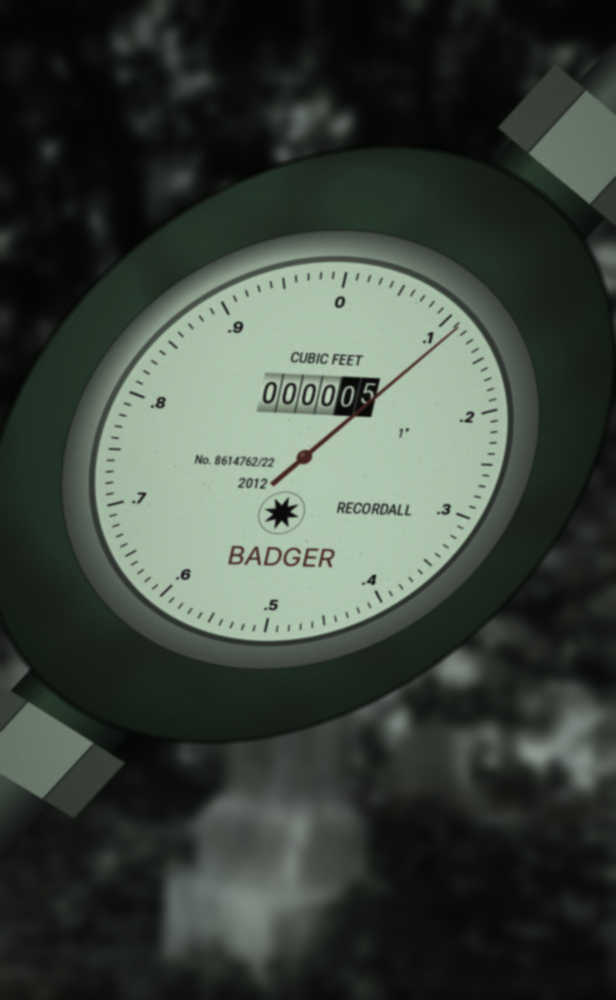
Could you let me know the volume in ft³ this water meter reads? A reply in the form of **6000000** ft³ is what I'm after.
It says **5.11** ft³
